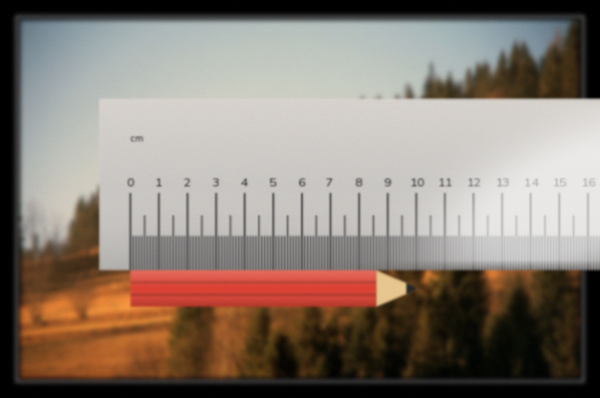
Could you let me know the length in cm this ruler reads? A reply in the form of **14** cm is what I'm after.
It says **10** cm
